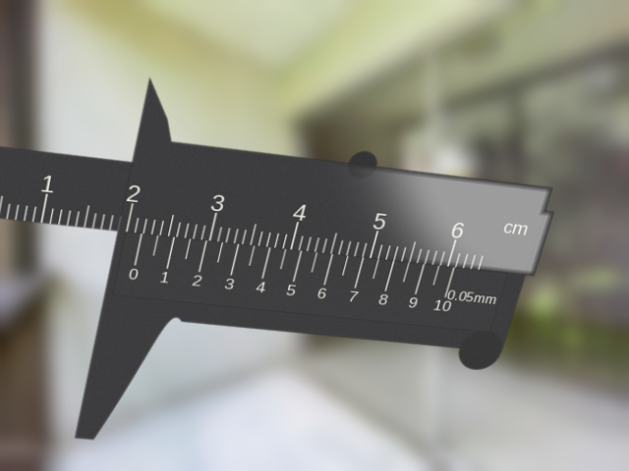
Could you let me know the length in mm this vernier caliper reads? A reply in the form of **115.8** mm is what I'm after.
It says **21.8** mm
